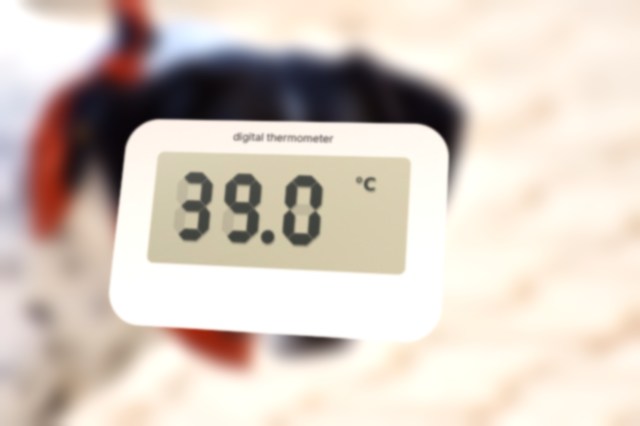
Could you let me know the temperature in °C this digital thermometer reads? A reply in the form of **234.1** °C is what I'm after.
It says **39.0** °C
